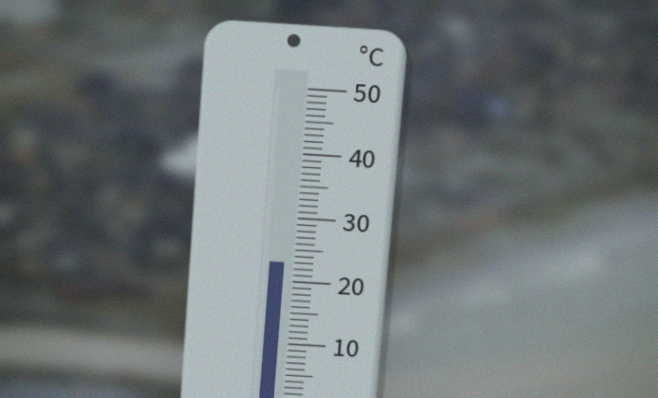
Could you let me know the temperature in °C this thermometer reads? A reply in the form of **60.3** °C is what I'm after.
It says **23** °C
